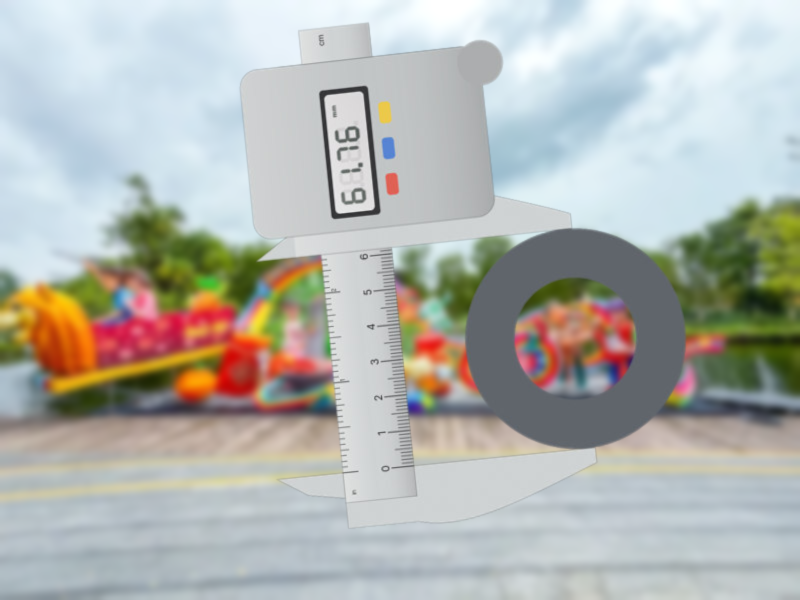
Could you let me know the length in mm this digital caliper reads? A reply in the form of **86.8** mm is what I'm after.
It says **61.76** mm
